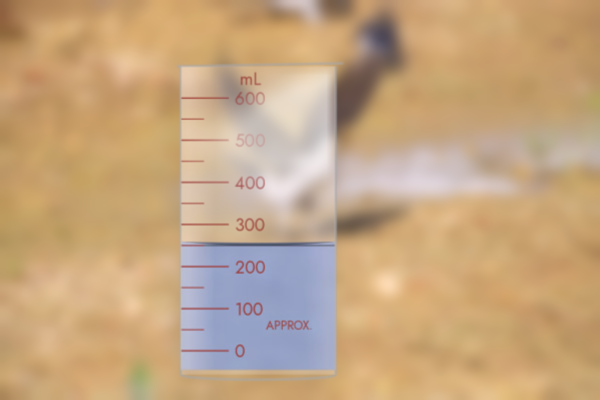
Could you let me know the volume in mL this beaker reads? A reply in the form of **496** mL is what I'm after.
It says **250** mL
